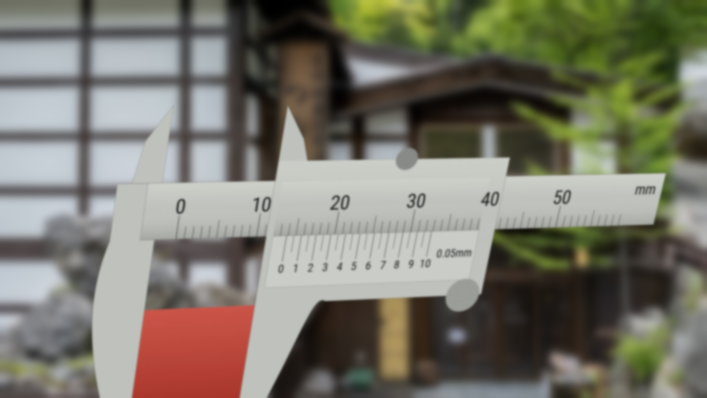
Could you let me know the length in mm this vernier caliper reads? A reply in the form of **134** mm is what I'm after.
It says **13.8** mm
